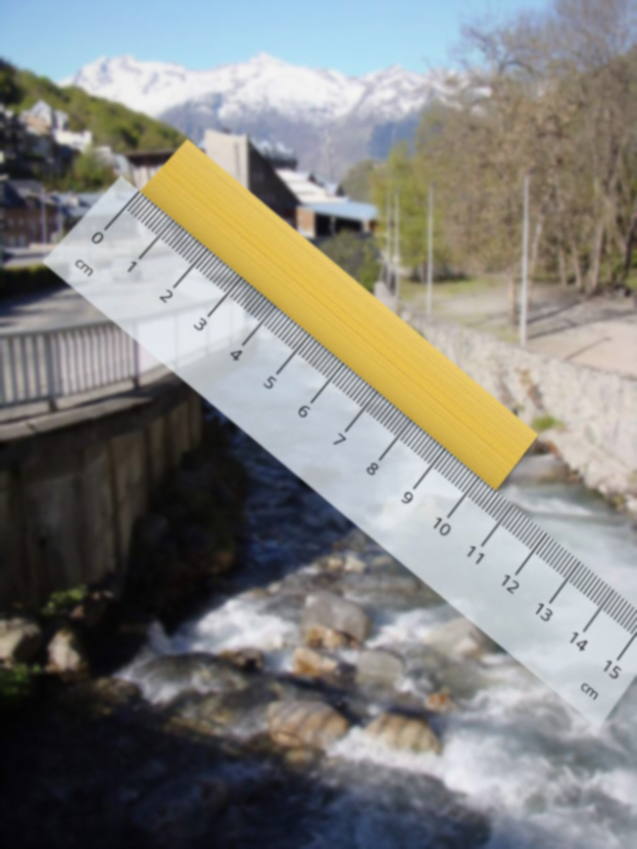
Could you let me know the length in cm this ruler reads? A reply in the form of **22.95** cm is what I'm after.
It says **10.5** cm
